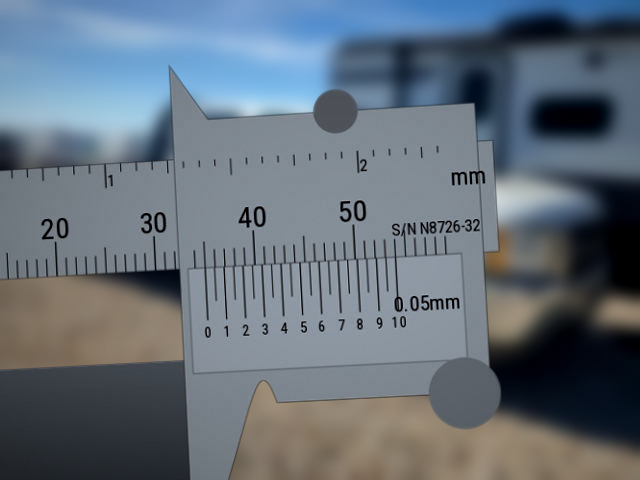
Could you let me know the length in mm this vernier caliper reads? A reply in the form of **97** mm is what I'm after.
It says **35.0** mm
